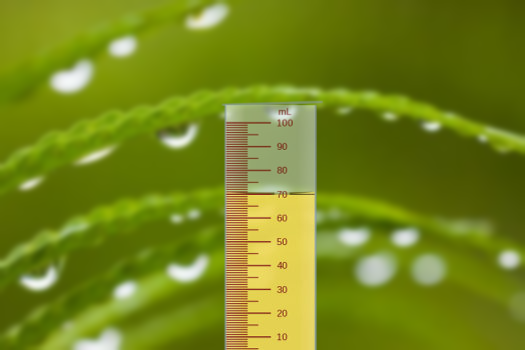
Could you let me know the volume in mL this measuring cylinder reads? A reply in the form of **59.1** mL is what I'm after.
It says **70** mL
